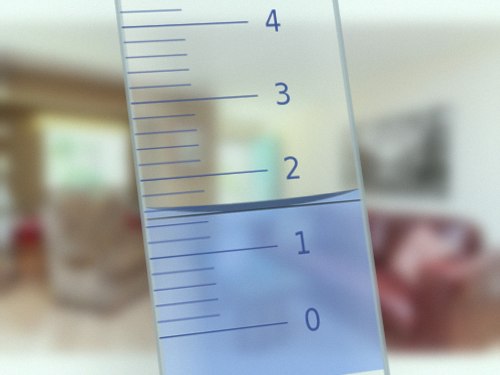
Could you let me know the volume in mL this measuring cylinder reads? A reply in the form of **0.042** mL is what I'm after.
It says **1.5** mL
